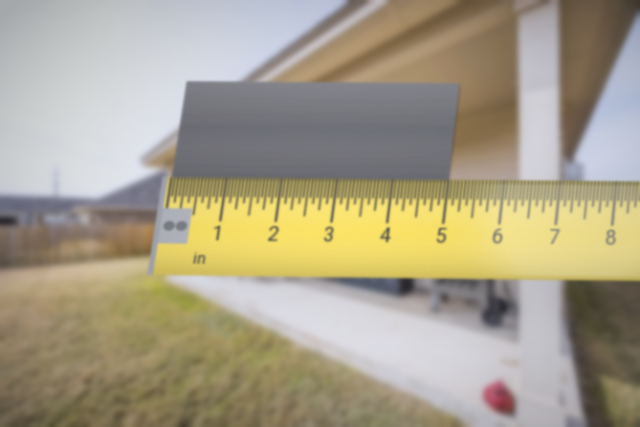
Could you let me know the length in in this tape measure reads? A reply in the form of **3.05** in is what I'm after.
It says **5** in
